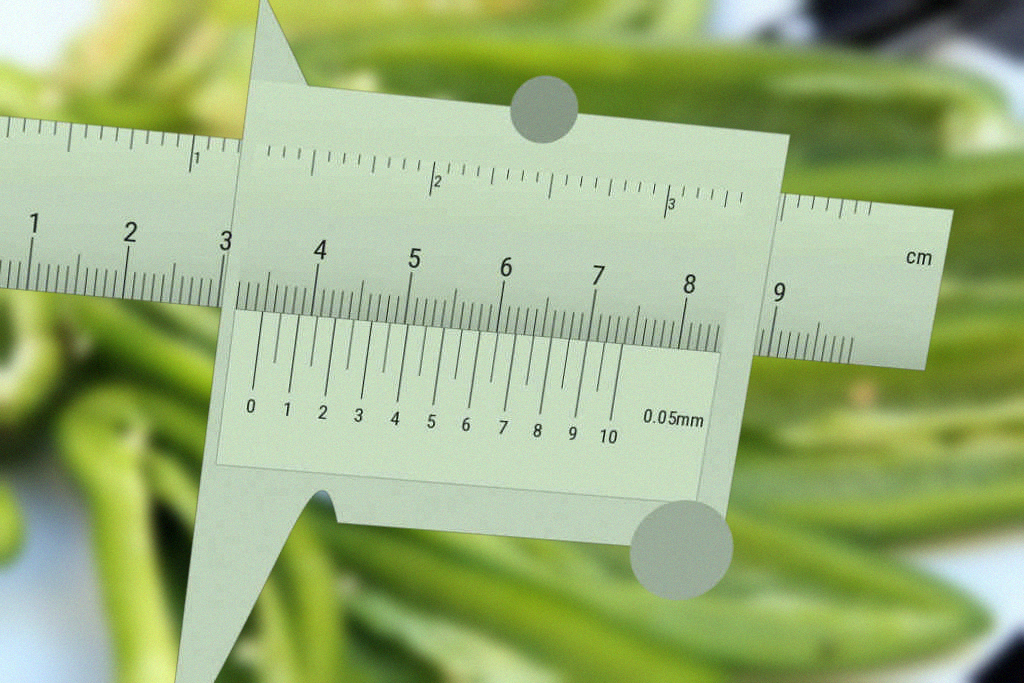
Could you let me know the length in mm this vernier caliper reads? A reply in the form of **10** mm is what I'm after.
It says **34.8** mm
